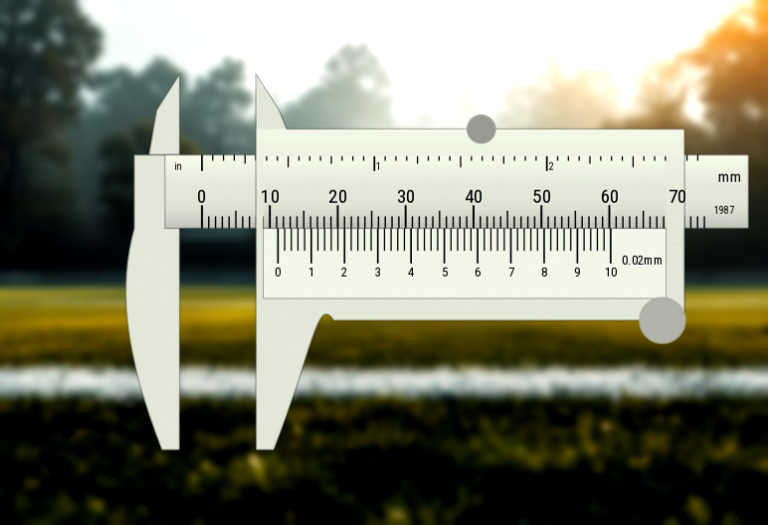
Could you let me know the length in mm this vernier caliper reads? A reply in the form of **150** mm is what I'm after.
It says **11.2** mm
